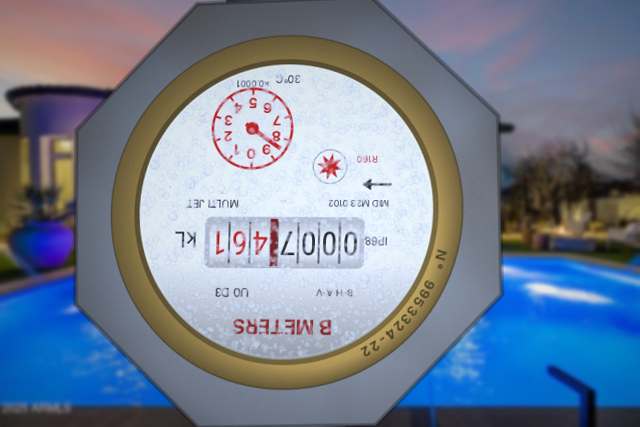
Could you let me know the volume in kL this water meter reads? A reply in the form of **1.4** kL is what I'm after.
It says **7.4618** kL
